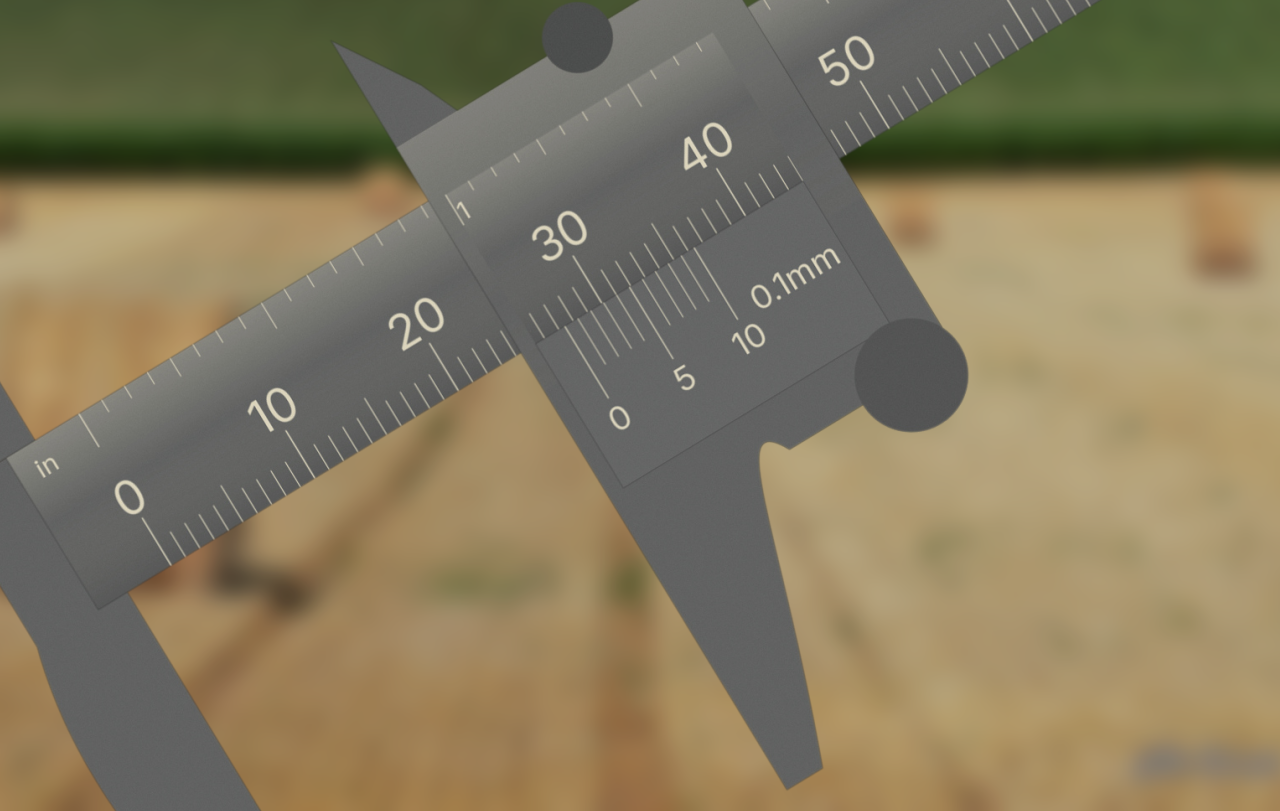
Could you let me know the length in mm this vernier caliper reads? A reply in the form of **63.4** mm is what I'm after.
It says **27.4** mm
